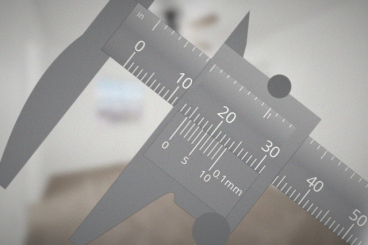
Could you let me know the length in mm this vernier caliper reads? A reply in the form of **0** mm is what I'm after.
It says **14.6** mm
